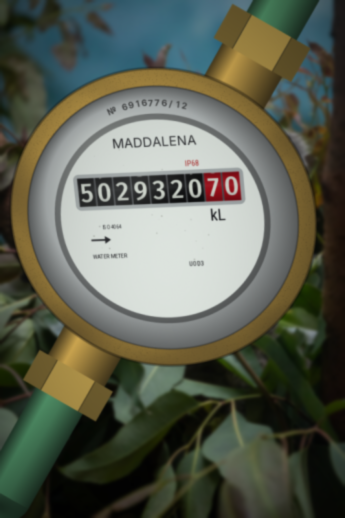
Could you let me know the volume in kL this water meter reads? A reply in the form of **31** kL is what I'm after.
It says **5029320.70** kL
